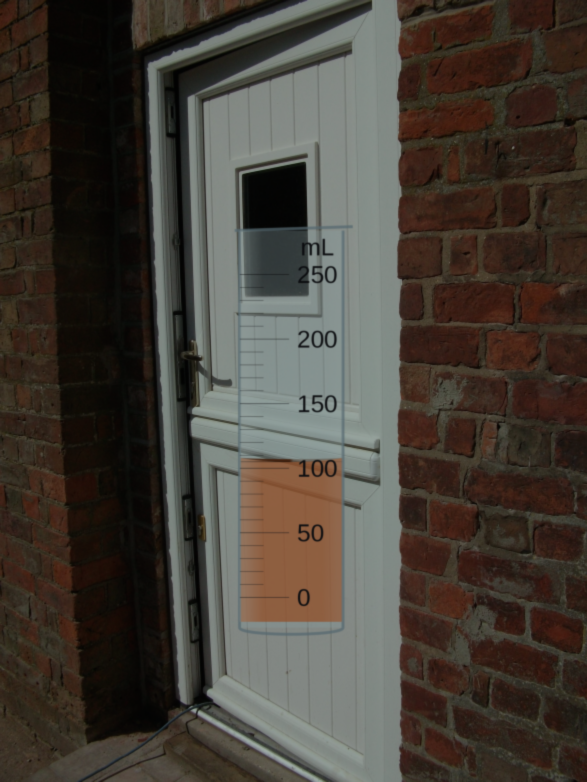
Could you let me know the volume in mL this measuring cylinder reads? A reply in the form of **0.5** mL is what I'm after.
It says **105** mL
